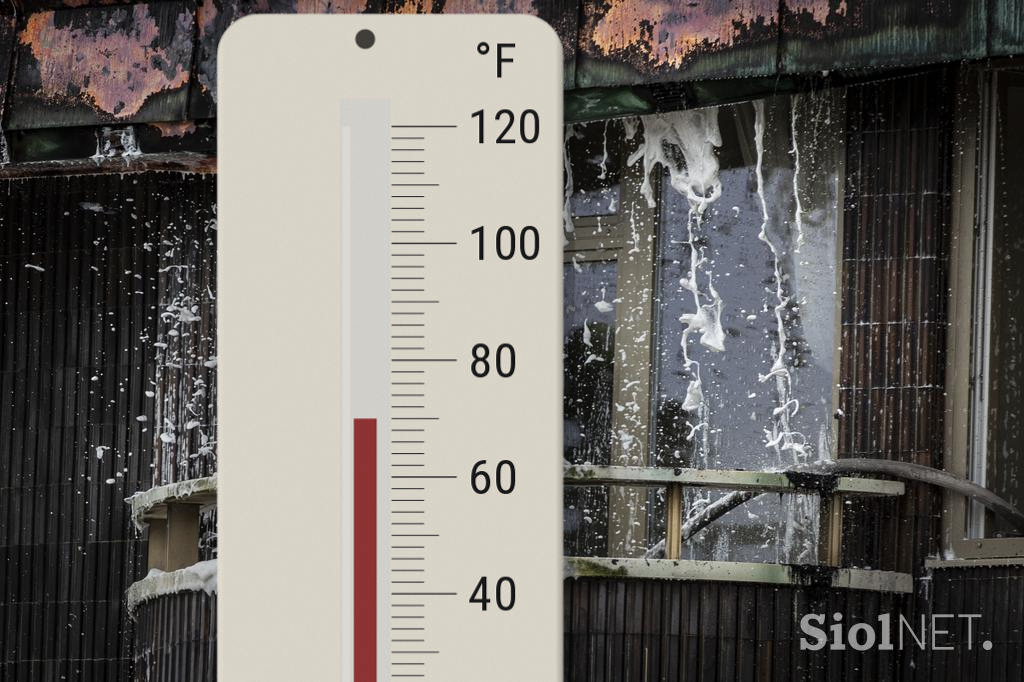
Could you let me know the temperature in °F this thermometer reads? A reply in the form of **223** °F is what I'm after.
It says **70** °F
